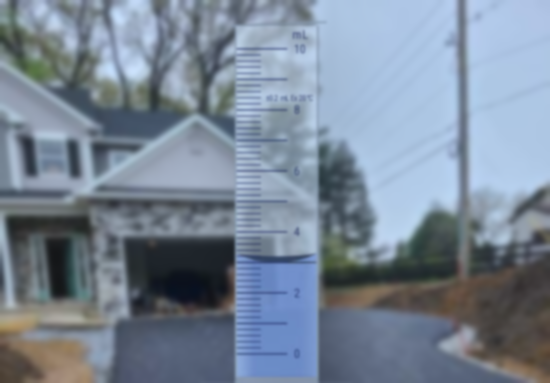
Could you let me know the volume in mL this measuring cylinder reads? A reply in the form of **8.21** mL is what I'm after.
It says **3** mL
